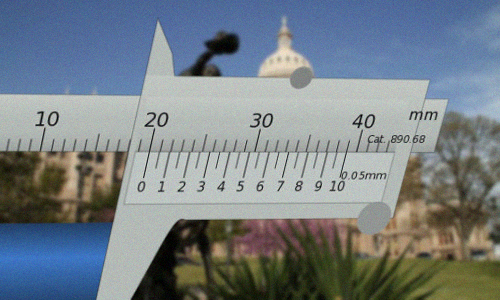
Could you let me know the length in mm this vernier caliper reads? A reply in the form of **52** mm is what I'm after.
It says **20.0** mm
